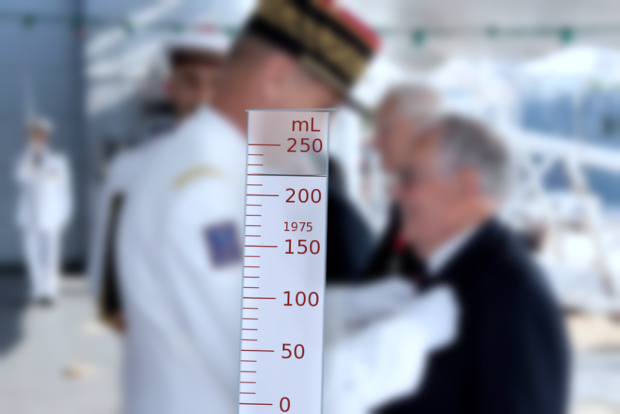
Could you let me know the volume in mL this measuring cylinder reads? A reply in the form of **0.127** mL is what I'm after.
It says **220** mL
